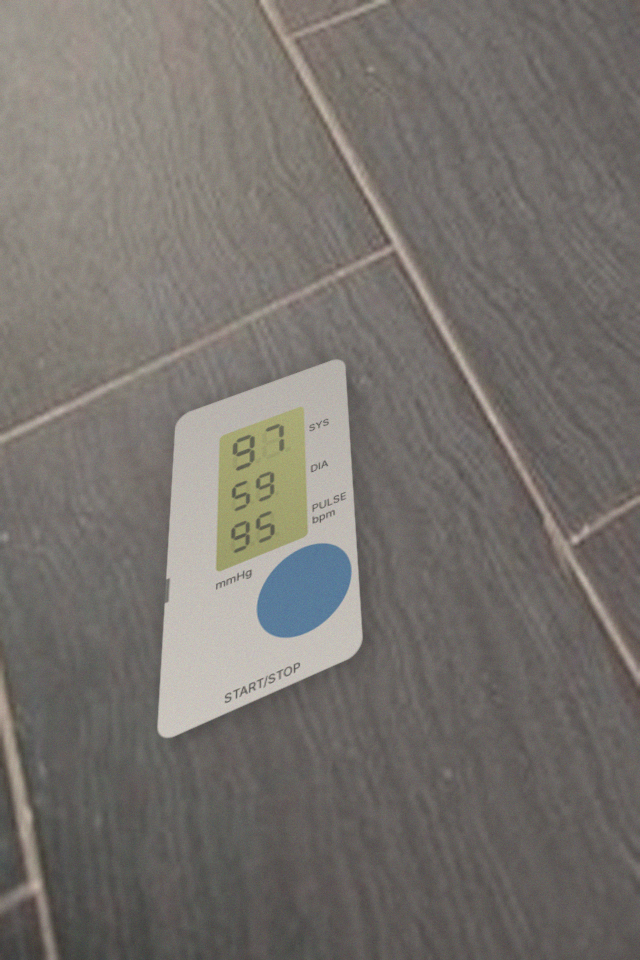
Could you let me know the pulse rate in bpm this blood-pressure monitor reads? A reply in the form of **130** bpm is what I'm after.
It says **95** bpm
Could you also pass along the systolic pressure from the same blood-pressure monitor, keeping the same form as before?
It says **97** mmHg
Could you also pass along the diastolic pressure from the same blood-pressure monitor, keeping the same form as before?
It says **59** mmHg
